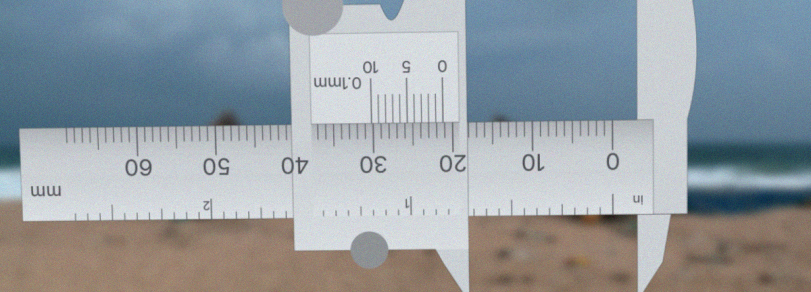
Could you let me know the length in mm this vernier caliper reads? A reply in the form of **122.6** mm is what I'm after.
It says **21.2** mm
